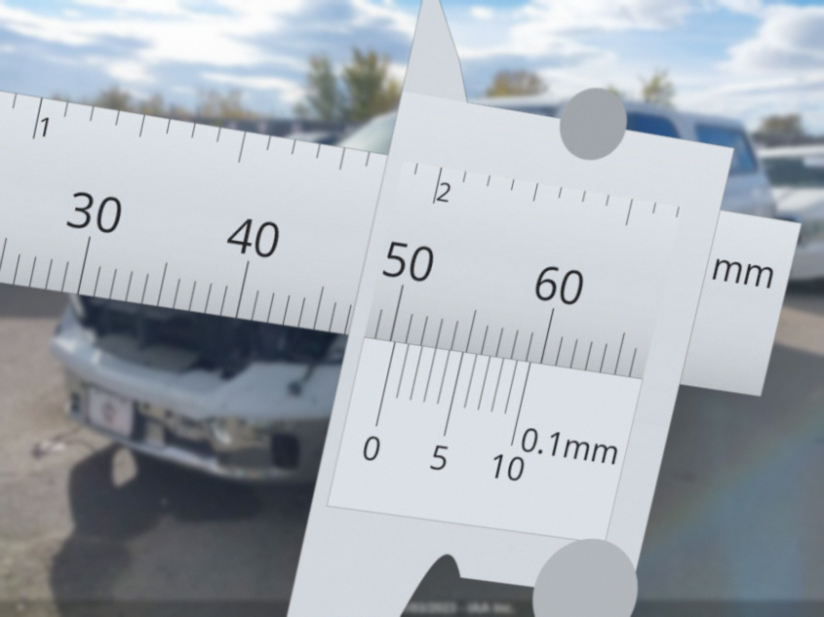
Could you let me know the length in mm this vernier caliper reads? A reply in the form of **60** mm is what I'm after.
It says **50.3** mm
